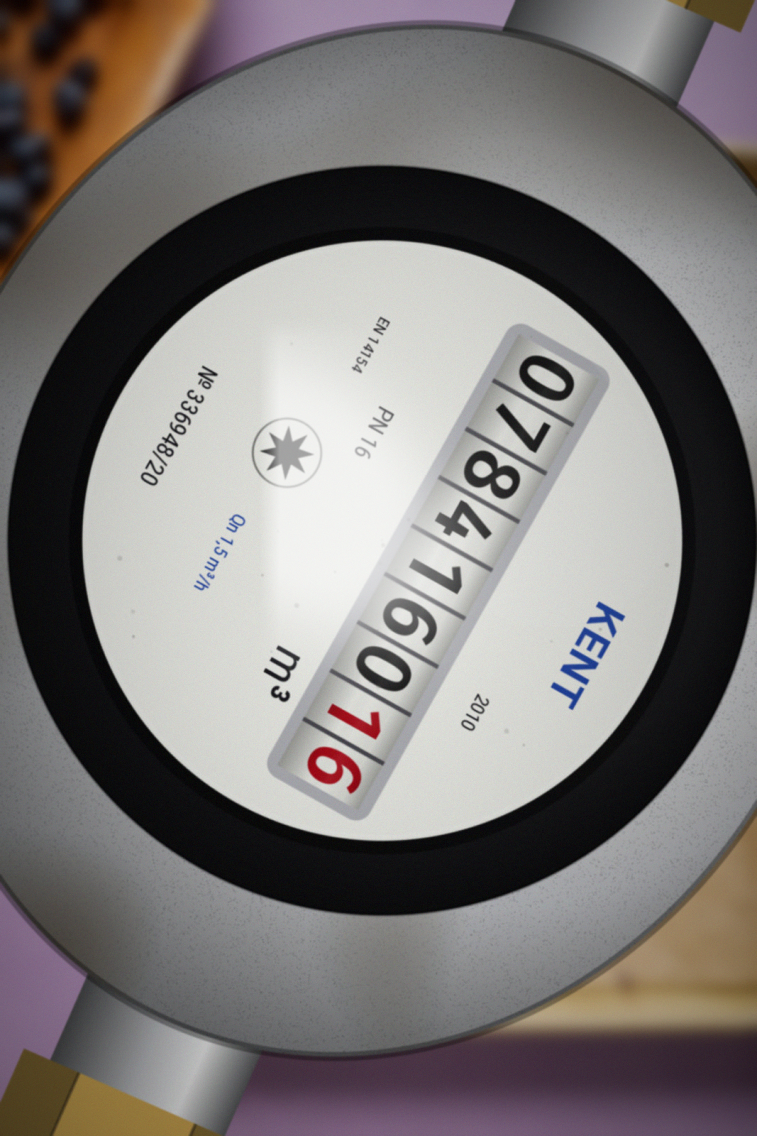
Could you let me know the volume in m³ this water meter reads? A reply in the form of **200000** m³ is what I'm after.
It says **784160.16** m³
